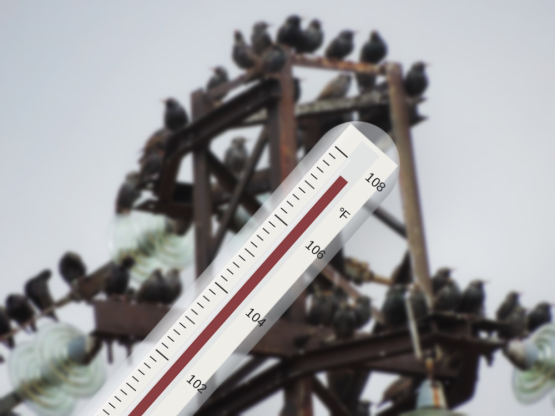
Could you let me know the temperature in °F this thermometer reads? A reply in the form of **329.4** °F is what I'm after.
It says **107.6** °F
